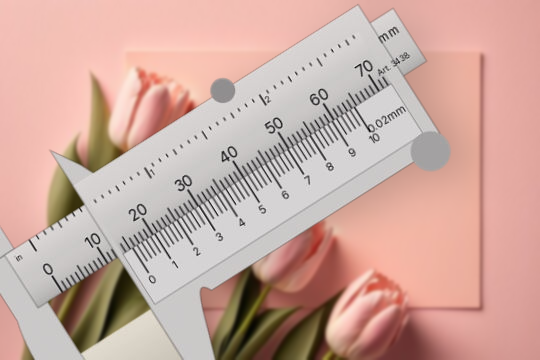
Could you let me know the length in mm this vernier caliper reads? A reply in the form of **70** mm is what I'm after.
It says **15.5** mm
